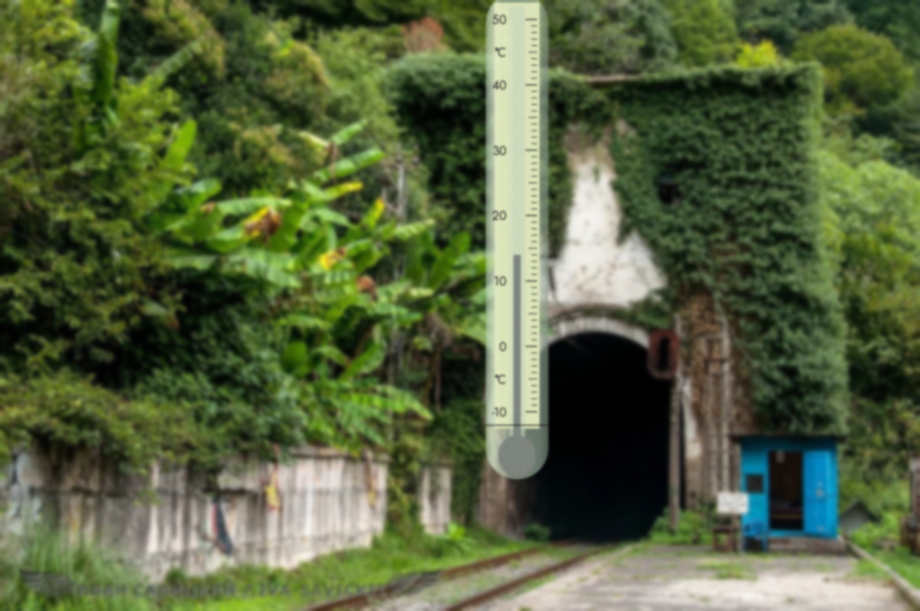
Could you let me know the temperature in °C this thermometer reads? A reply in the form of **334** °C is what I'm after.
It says **14** °C
